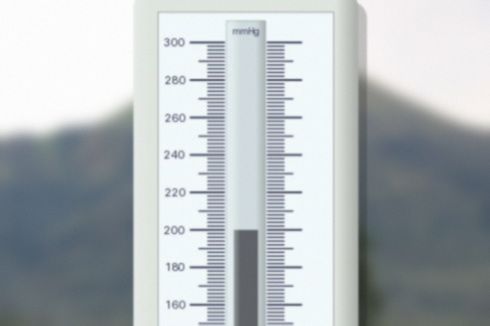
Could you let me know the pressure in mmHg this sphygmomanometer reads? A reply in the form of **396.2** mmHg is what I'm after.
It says **200** mmHg
